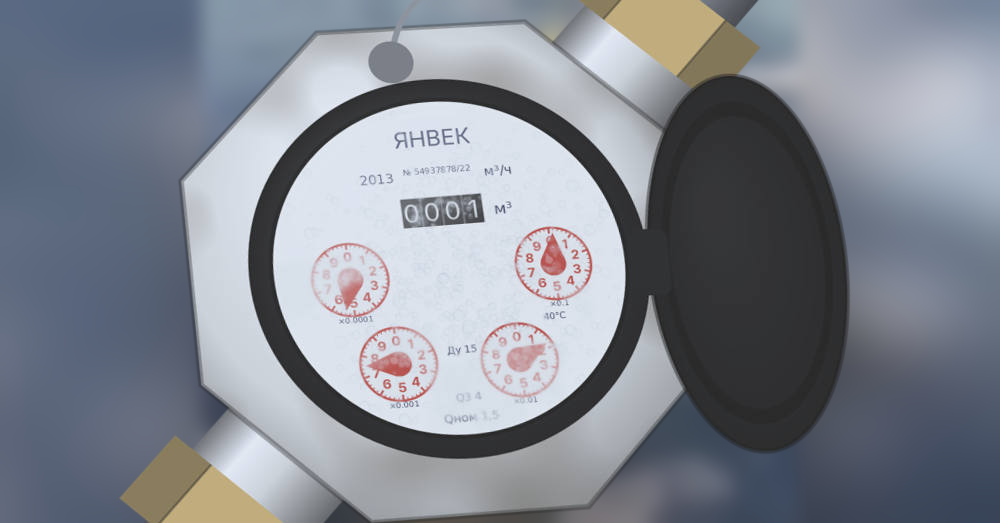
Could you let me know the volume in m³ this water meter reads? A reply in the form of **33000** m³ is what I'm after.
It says **1.0175** m³
